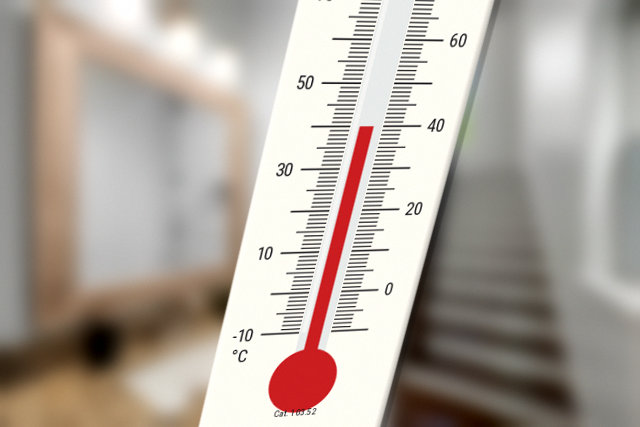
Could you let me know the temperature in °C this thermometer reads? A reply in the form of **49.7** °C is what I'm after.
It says **40** °C
